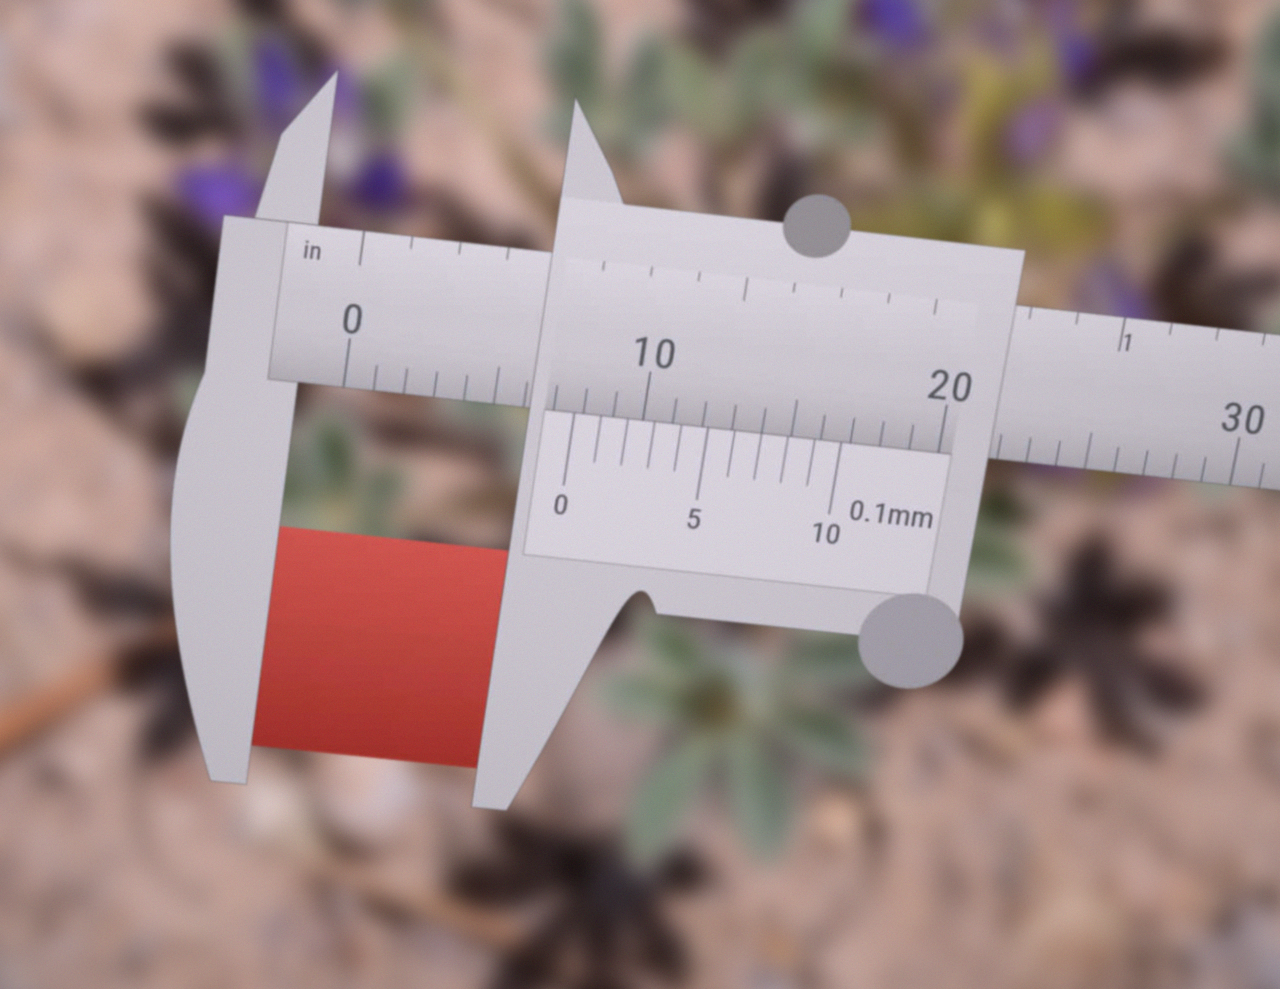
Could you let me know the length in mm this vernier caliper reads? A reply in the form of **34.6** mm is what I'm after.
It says **7.7** mm
